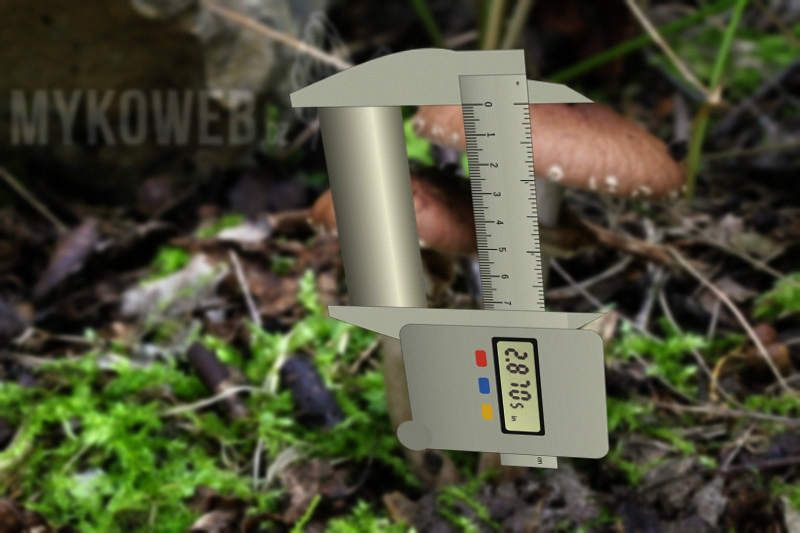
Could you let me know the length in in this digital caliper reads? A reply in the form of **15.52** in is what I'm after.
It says **2.8705** in
